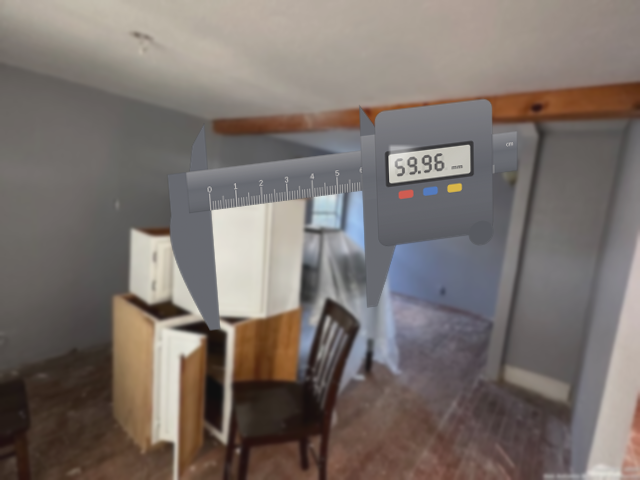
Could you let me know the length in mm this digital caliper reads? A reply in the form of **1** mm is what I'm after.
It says **59.96** mm
